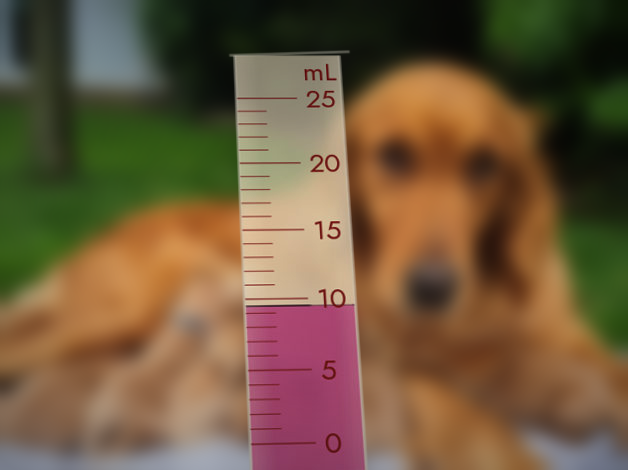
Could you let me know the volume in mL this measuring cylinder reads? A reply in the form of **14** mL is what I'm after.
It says **9.5** mL
